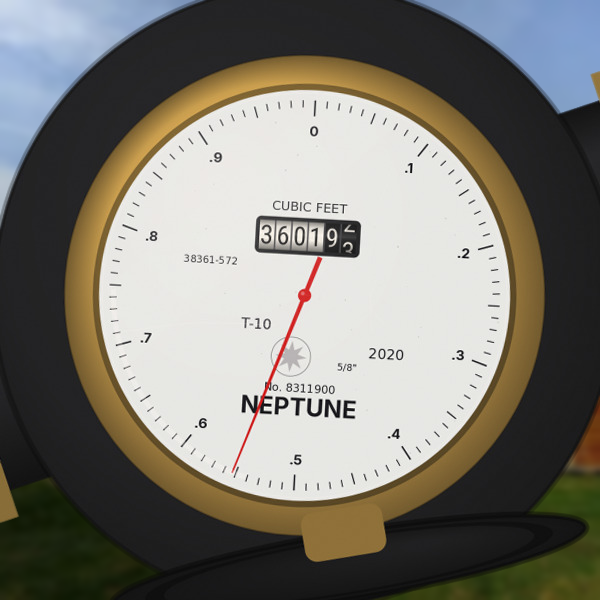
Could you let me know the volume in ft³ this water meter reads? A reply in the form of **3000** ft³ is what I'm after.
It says **360192.55** ft³
